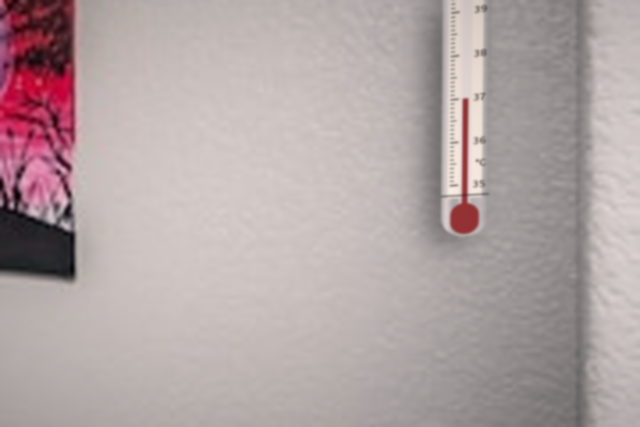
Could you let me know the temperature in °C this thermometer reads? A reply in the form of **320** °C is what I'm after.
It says **37** °C
